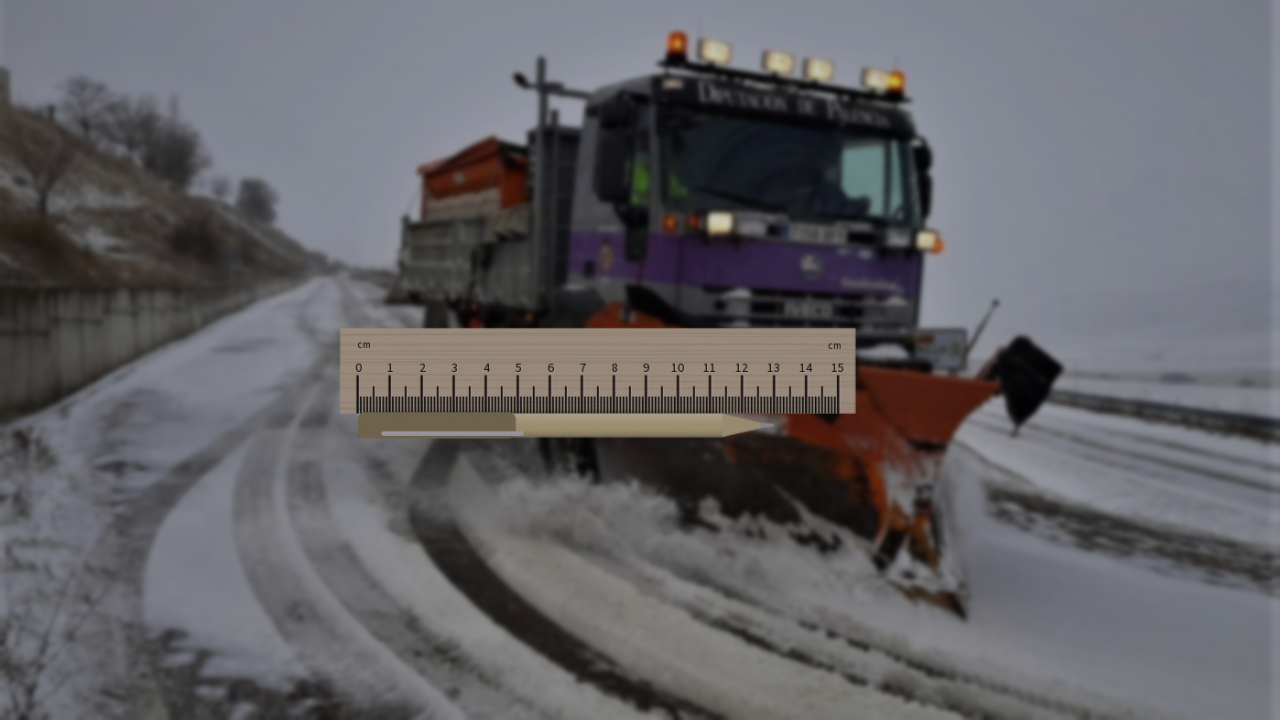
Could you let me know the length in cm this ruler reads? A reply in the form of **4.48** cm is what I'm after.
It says **13** cm
